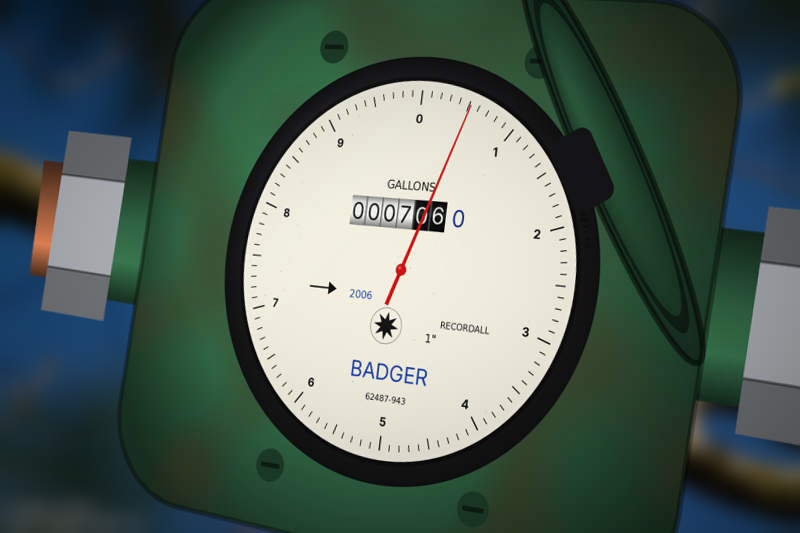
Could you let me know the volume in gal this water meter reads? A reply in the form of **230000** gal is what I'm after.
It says **7060.5** gal
